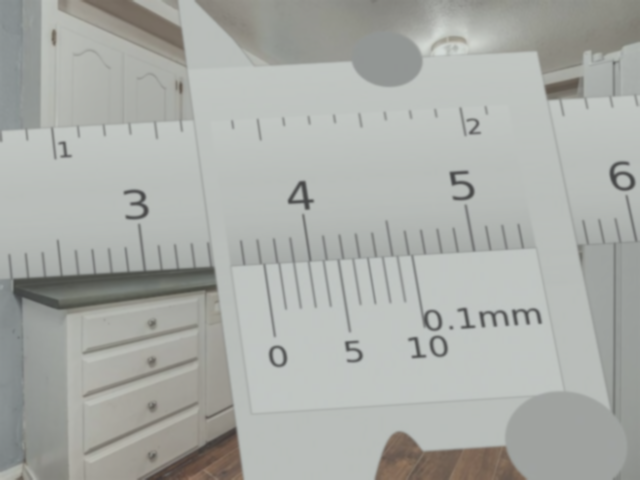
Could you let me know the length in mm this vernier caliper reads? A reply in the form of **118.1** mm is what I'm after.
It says **37.2** mm
